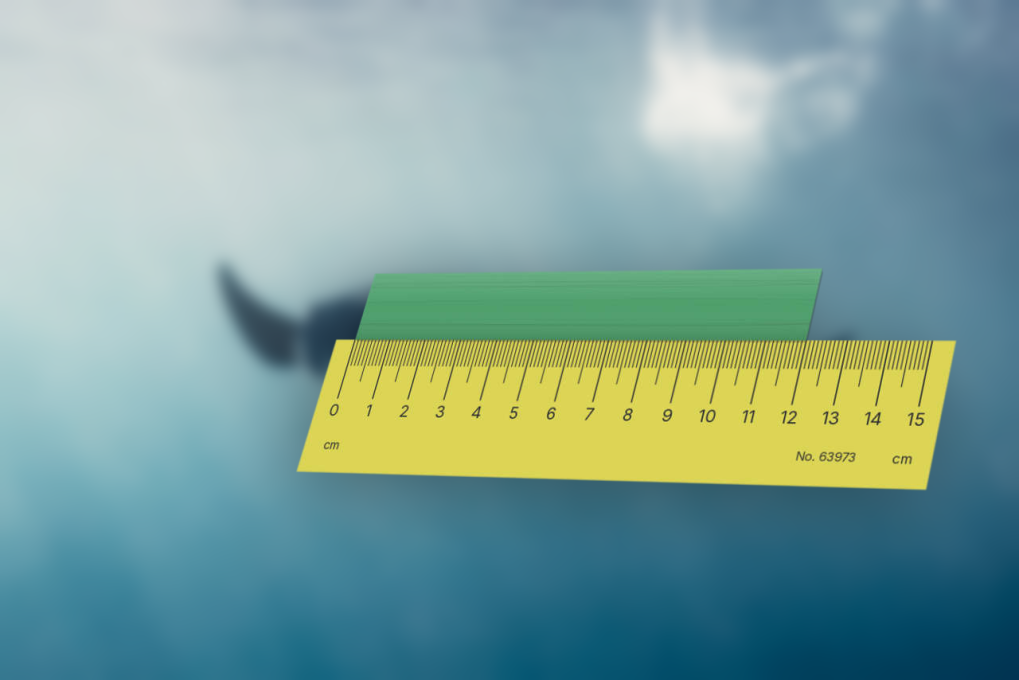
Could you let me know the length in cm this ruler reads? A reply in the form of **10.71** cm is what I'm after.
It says **12** cm
